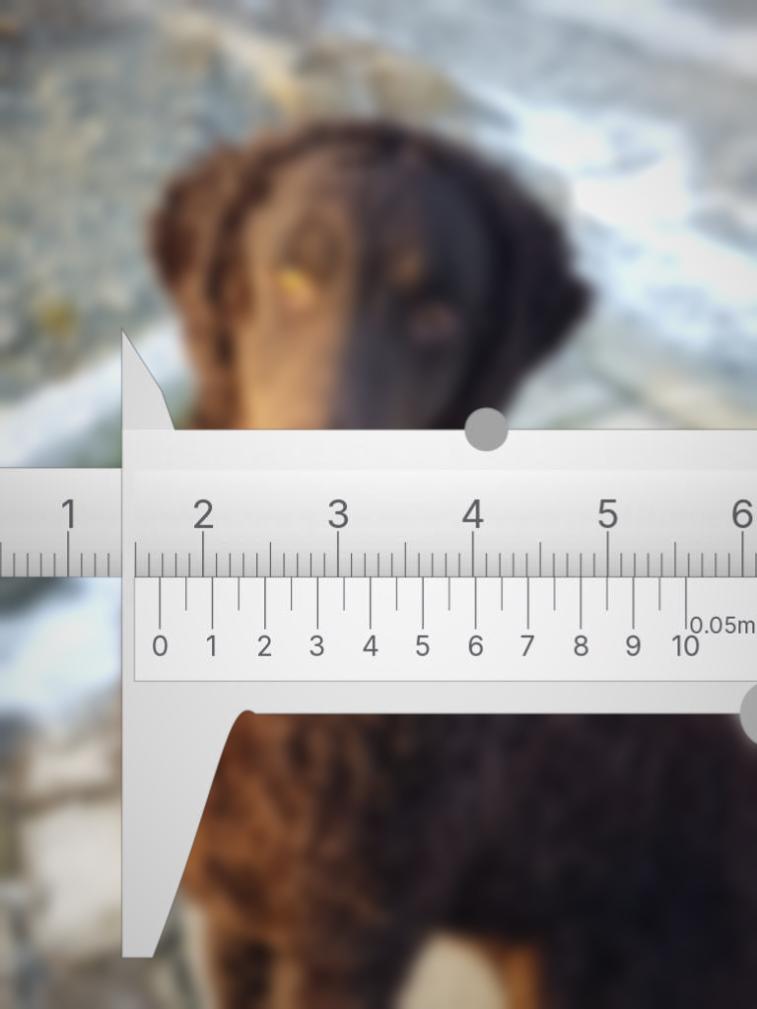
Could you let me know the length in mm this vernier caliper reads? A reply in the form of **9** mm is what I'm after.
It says **16.8** mm
